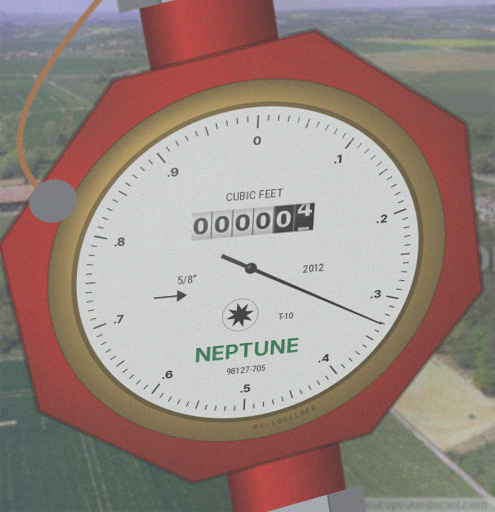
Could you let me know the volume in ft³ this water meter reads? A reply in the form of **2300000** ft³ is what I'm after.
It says **4.33** ft³
